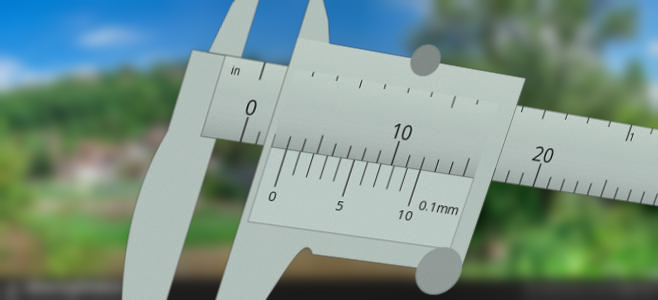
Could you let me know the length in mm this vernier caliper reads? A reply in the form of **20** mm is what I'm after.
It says **3.0** mm
